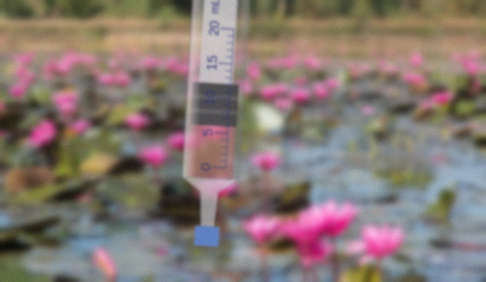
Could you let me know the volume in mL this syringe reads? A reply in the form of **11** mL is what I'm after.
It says **6** mL
